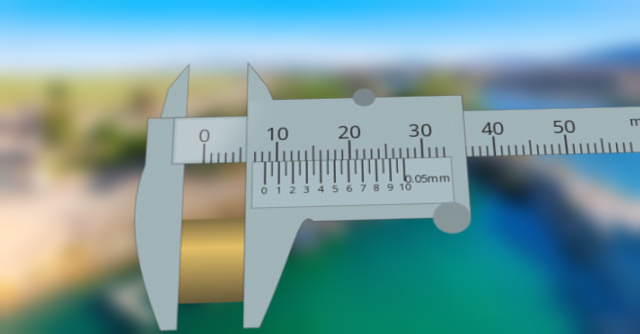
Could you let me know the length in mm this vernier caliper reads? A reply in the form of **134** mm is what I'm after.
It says **8.4** mm
